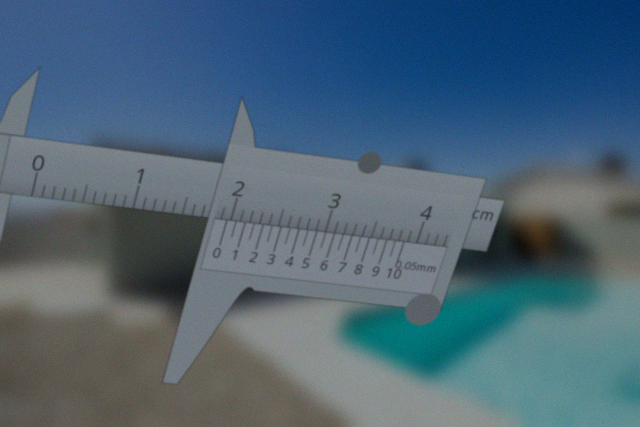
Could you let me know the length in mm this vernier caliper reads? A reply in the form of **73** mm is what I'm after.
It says **19.6** mm
